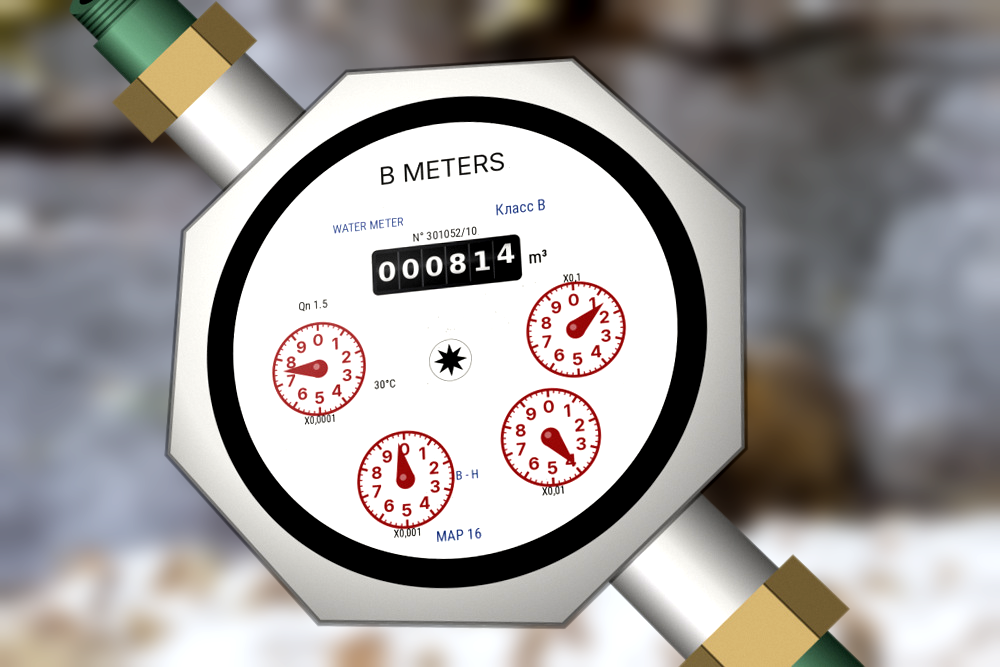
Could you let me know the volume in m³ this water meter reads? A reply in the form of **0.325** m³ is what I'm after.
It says **814.1397** m³
